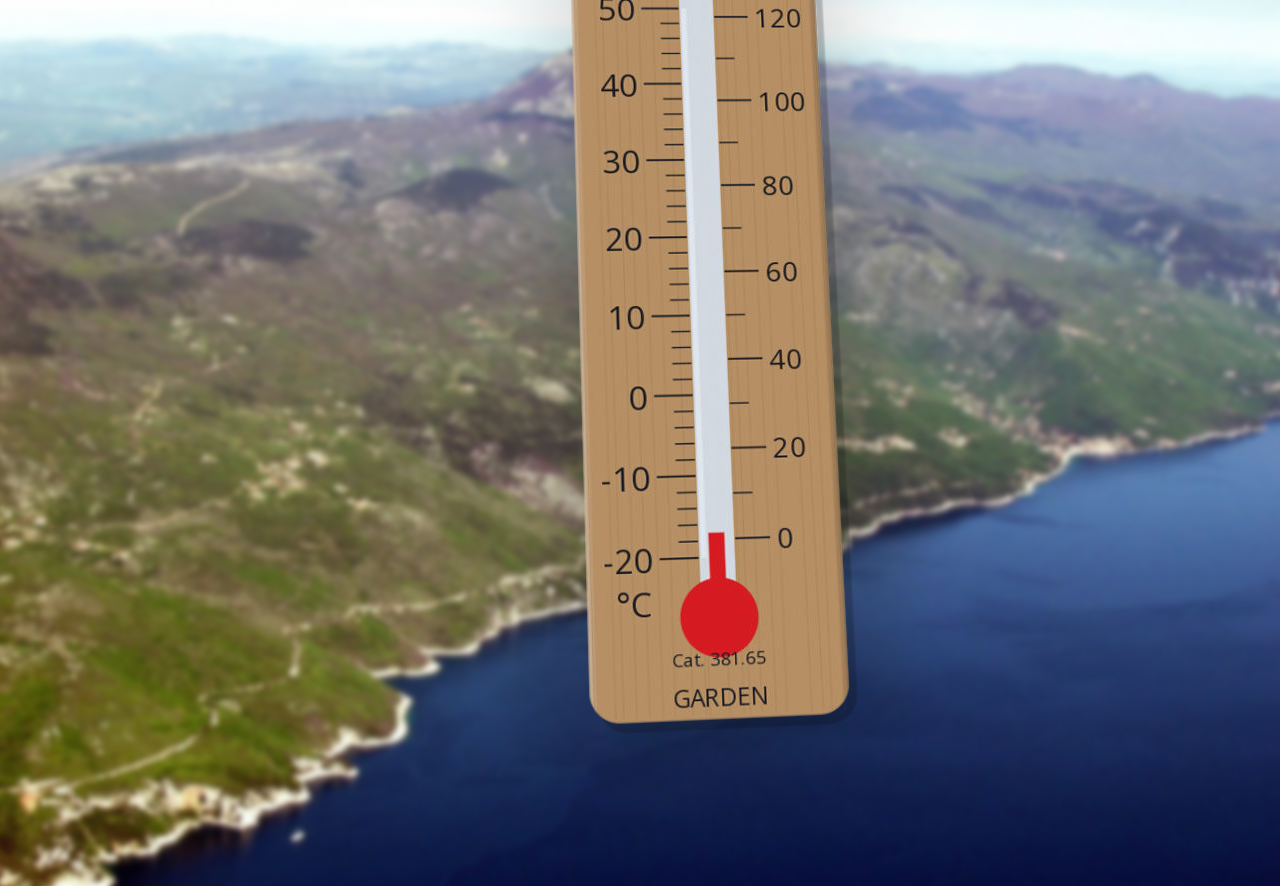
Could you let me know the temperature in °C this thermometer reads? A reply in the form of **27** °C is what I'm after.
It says **-17** °C
